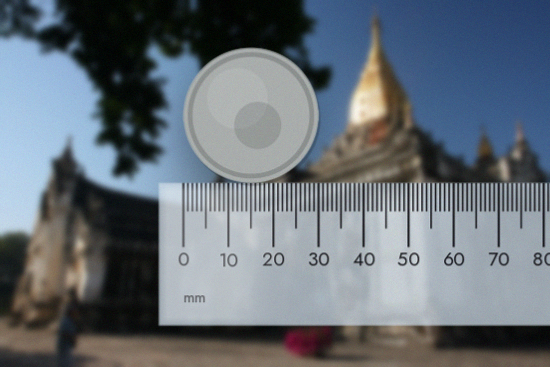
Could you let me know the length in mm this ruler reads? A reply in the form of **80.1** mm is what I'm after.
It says **30** mm
